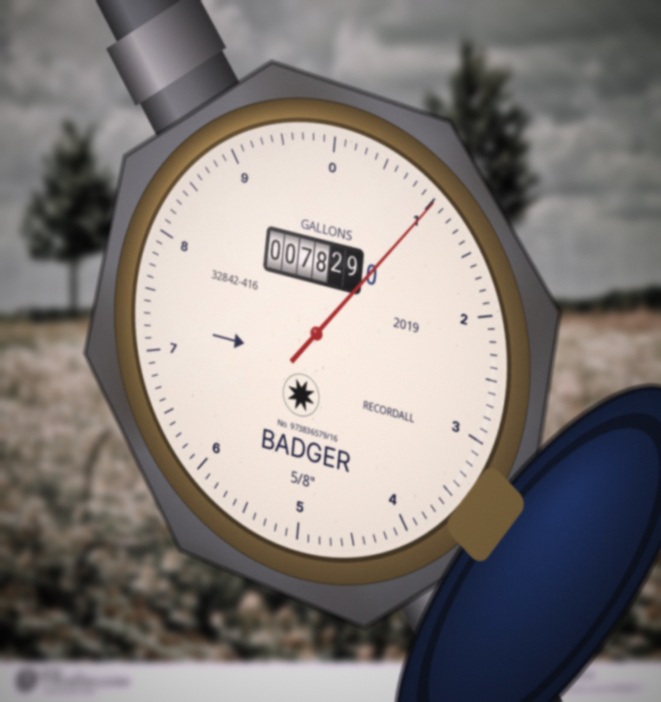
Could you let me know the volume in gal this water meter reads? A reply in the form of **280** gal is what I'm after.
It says **78291.0** gal
